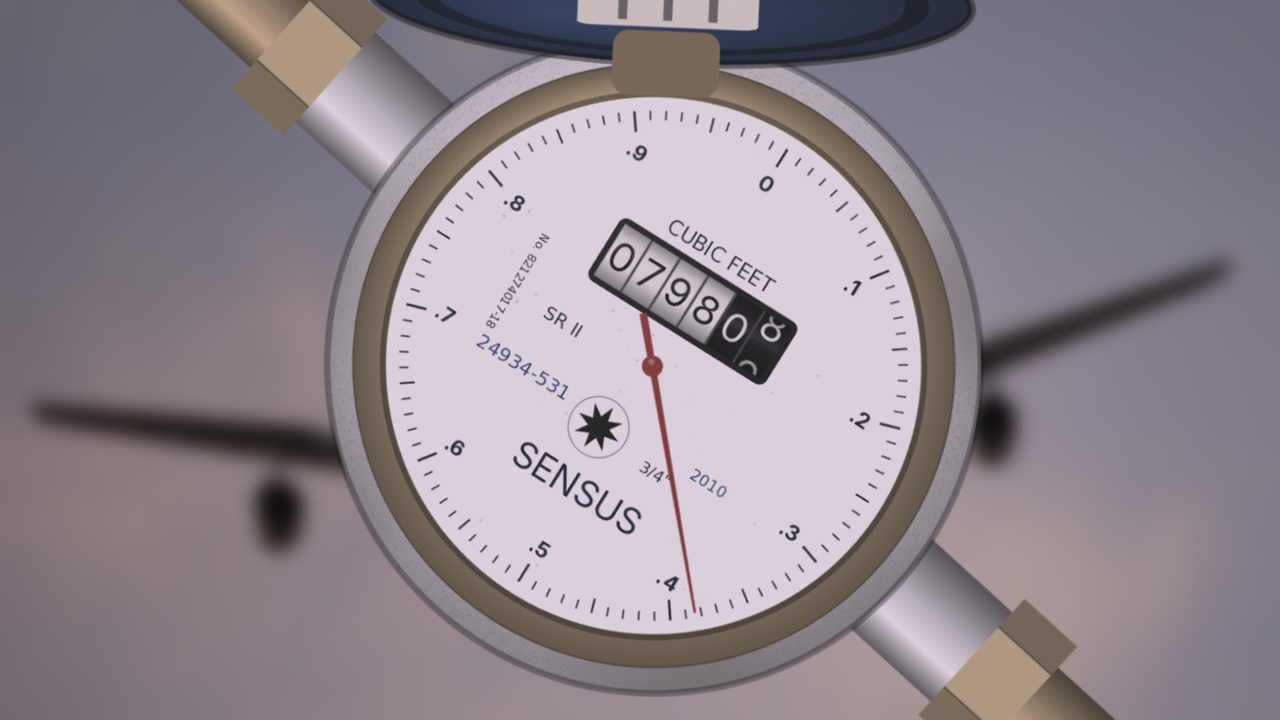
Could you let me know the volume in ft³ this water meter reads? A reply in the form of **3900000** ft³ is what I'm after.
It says **79808.38** ft³
